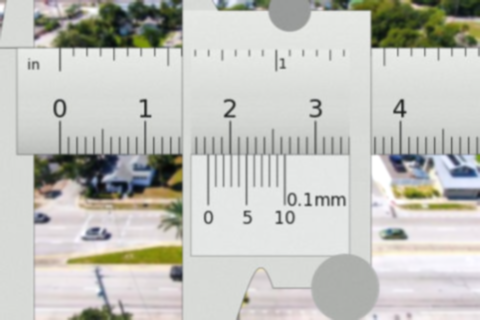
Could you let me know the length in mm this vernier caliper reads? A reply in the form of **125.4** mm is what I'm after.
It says **17.4** mm
